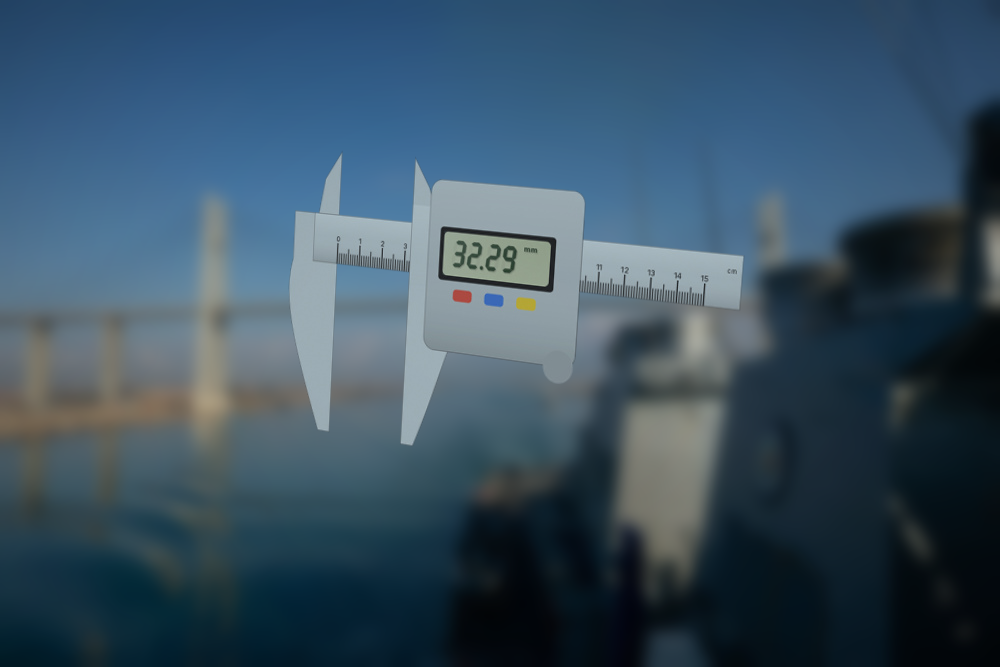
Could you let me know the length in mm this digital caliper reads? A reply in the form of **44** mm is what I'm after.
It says **32.29** mm
